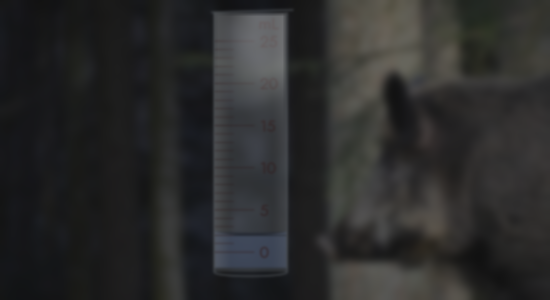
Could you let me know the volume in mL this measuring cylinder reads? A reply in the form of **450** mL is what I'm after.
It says **2** mL
